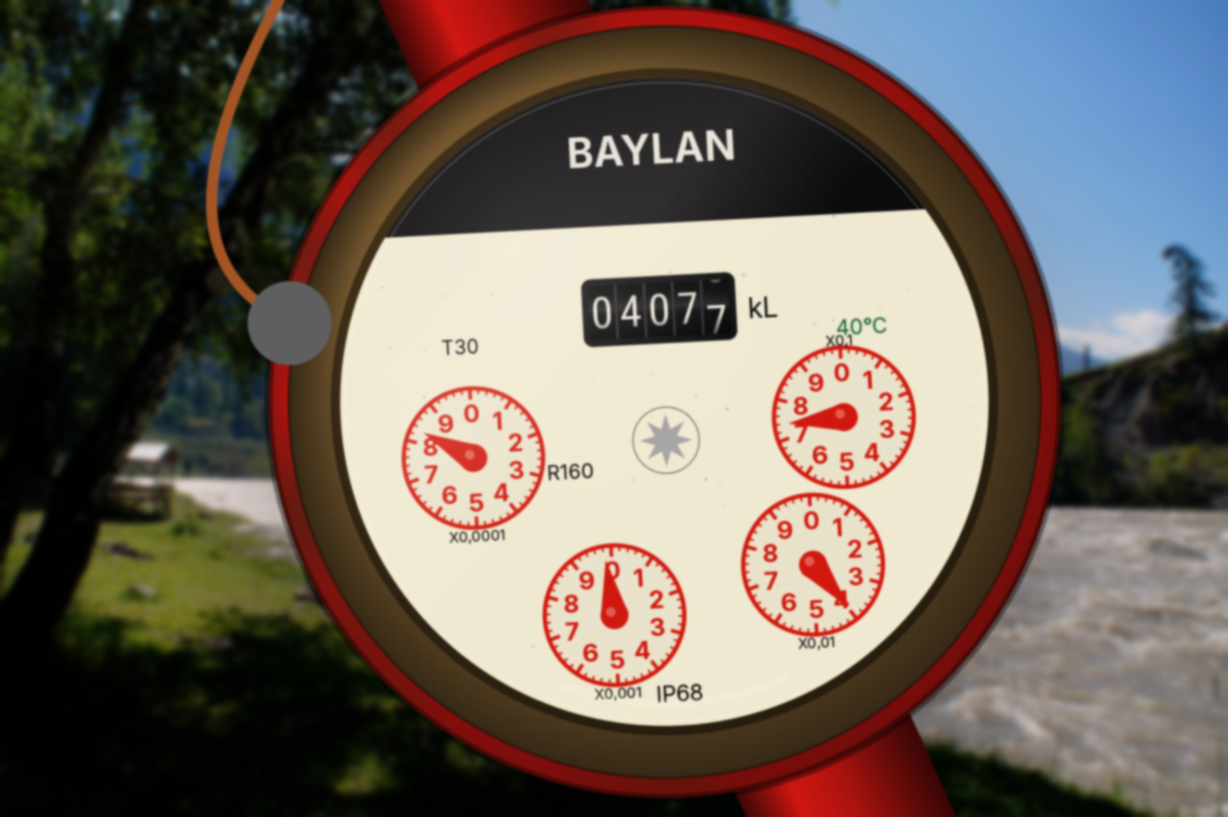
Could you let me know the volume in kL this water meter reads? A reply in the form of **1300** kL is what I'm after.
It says **4076.7398** kL
